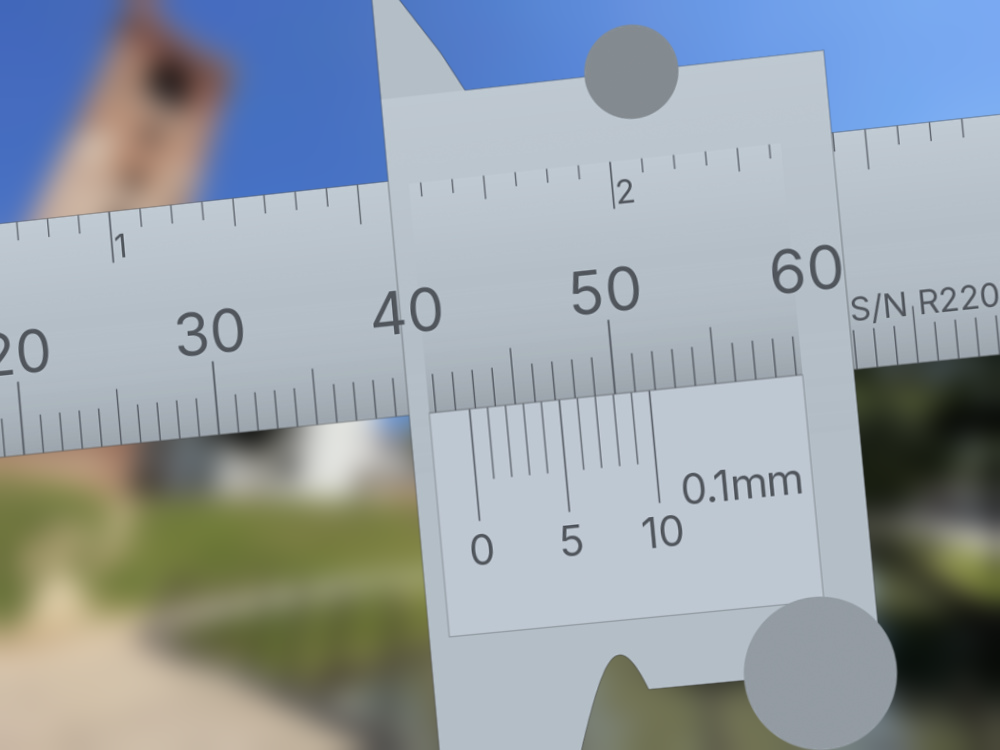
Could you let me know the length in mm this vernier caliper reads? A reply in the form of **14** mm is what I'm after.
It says **42.7** mm
